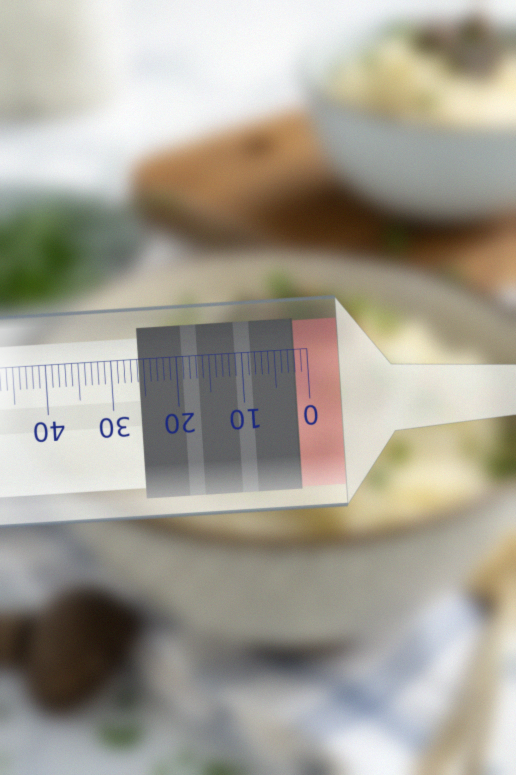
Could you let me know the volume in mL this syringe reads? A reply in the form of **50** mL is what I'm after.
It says **2** mL
